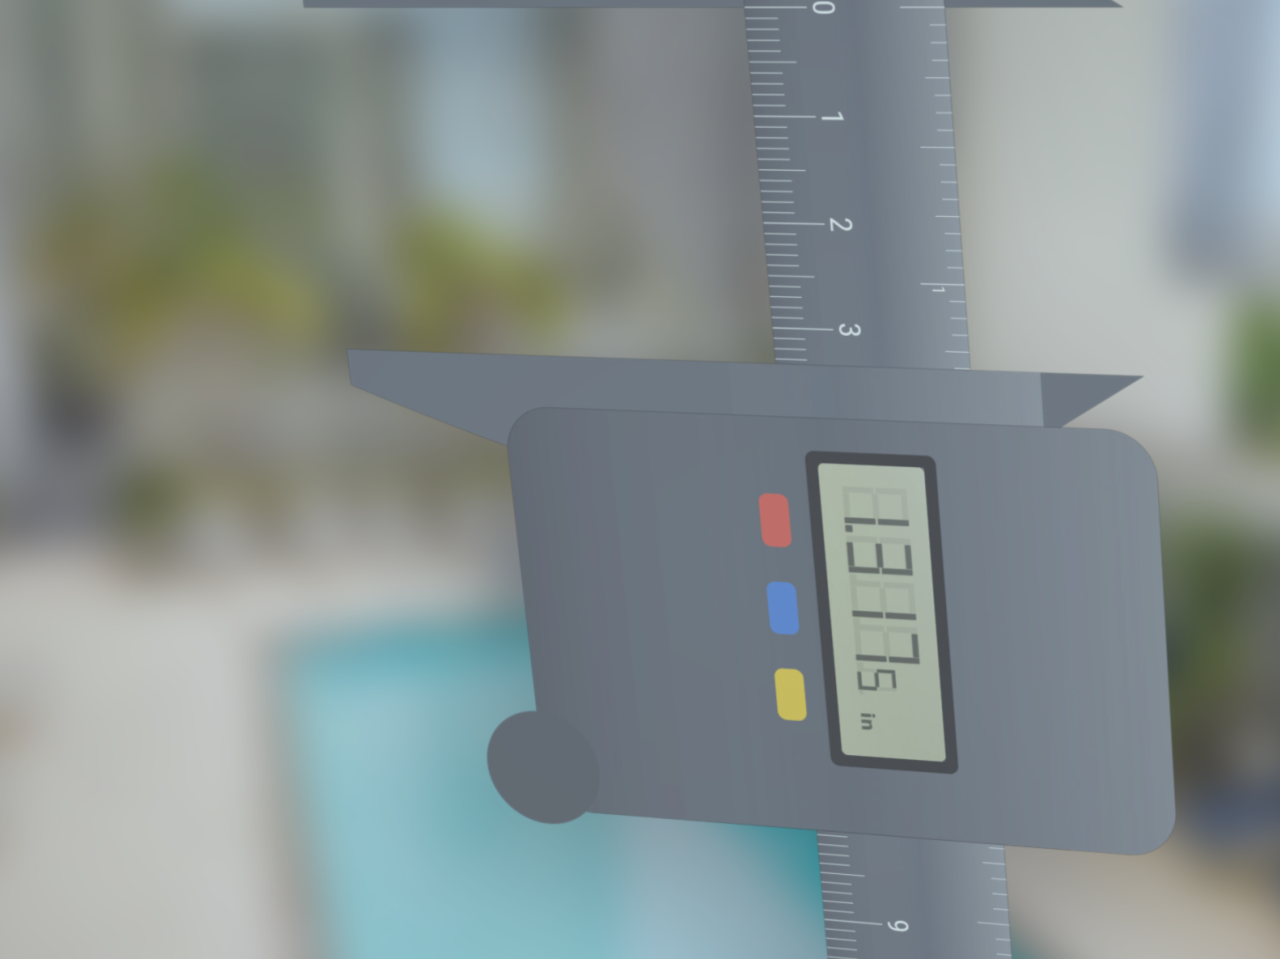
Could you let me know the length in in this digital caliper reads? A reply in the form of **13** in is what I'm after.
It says **1.3175** in
